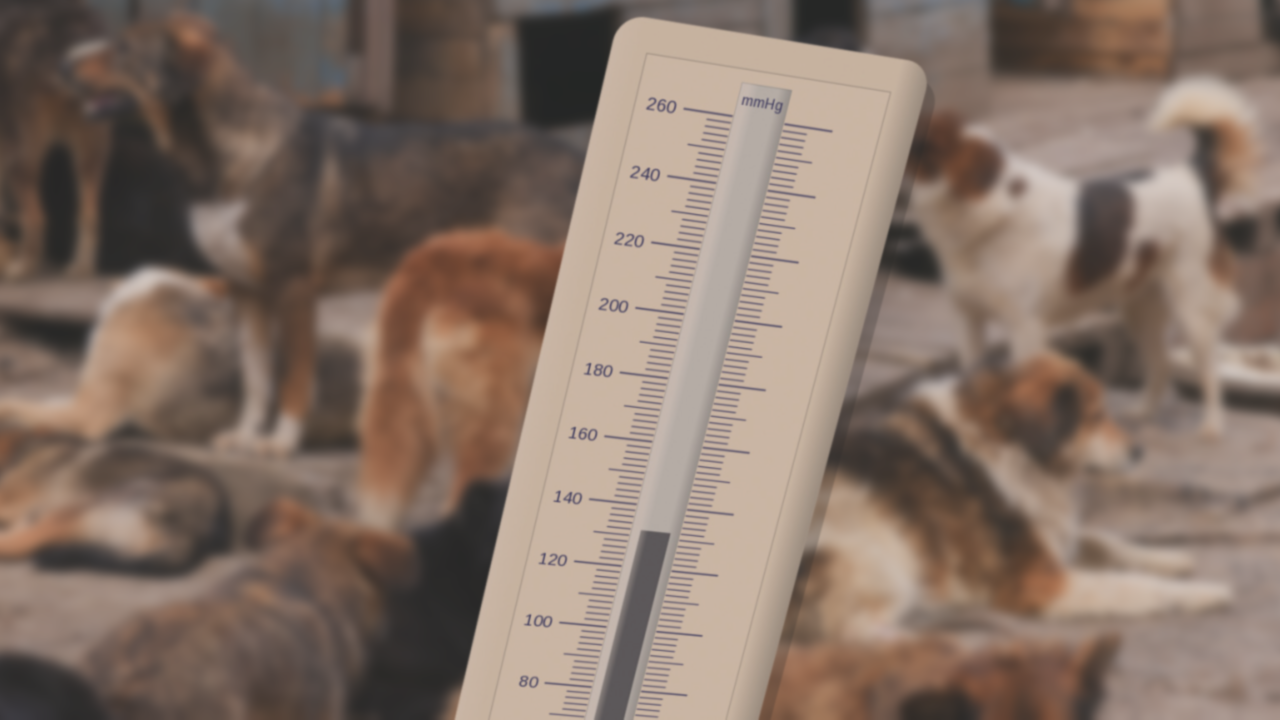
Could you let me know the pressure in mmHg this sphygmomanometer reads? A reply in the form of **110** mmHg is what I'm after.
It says **132** mmHg
